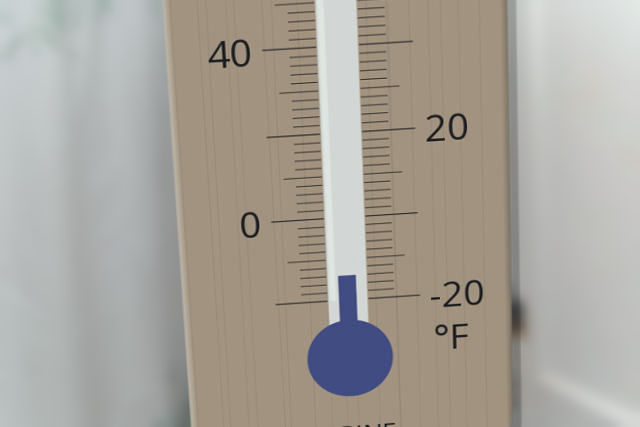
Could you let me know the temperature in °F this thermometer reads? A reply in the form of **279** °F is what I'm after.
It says **-14** °F
